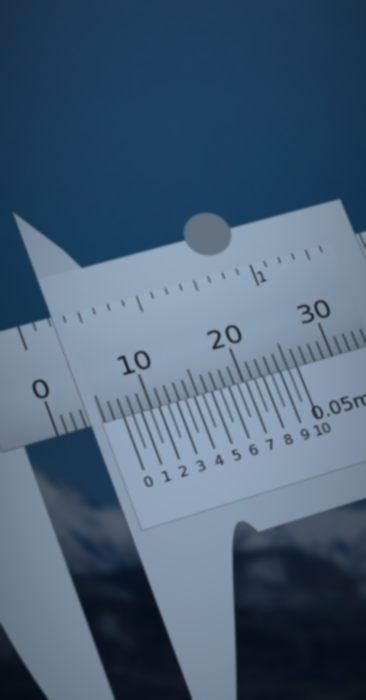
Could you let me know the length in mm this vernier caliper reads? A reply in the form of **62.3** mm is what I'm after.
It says **7.0** mm
